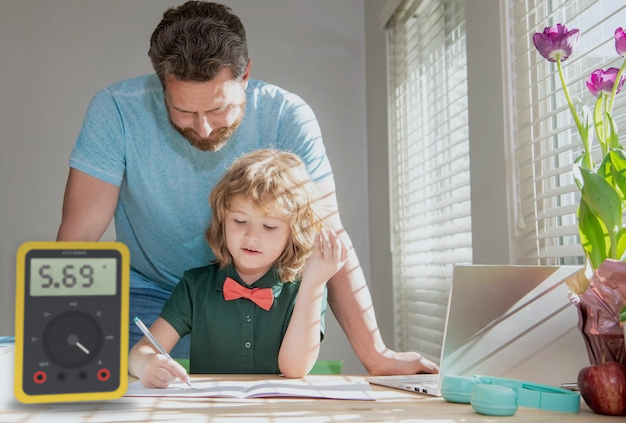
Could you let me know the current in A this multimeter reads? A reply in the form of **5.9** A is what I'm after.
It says **5.69** A
